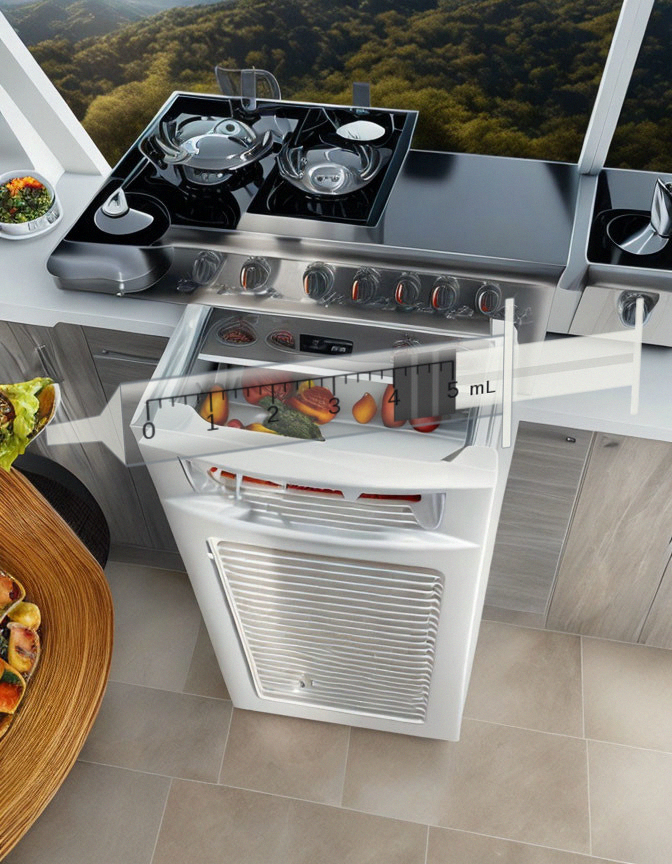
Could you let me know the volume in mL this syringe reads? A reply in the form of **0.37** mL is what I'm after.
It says **4** mL
